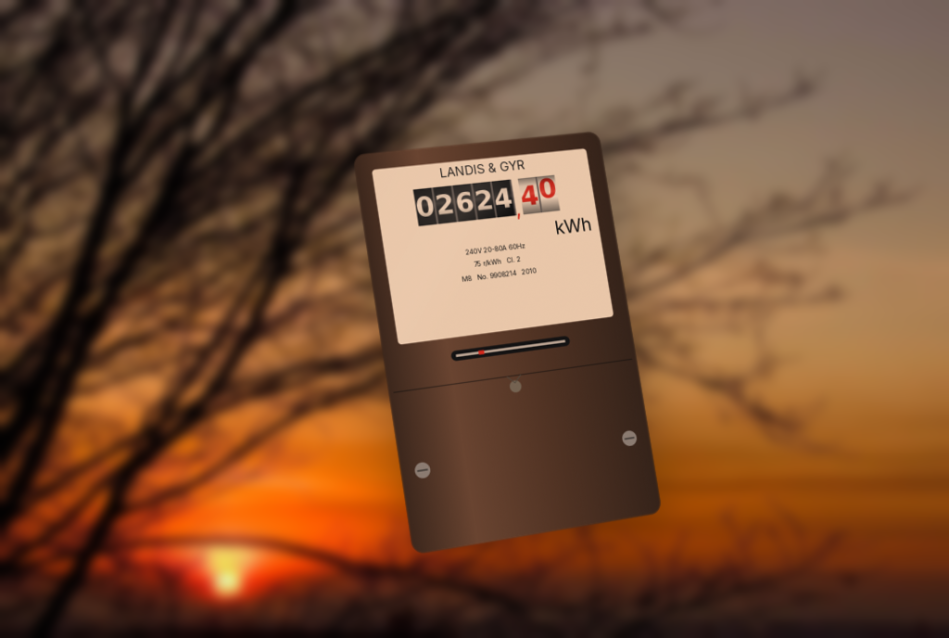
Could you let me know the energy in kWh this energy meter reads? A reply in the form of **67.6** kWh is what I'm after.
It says **2624.40** kWh
